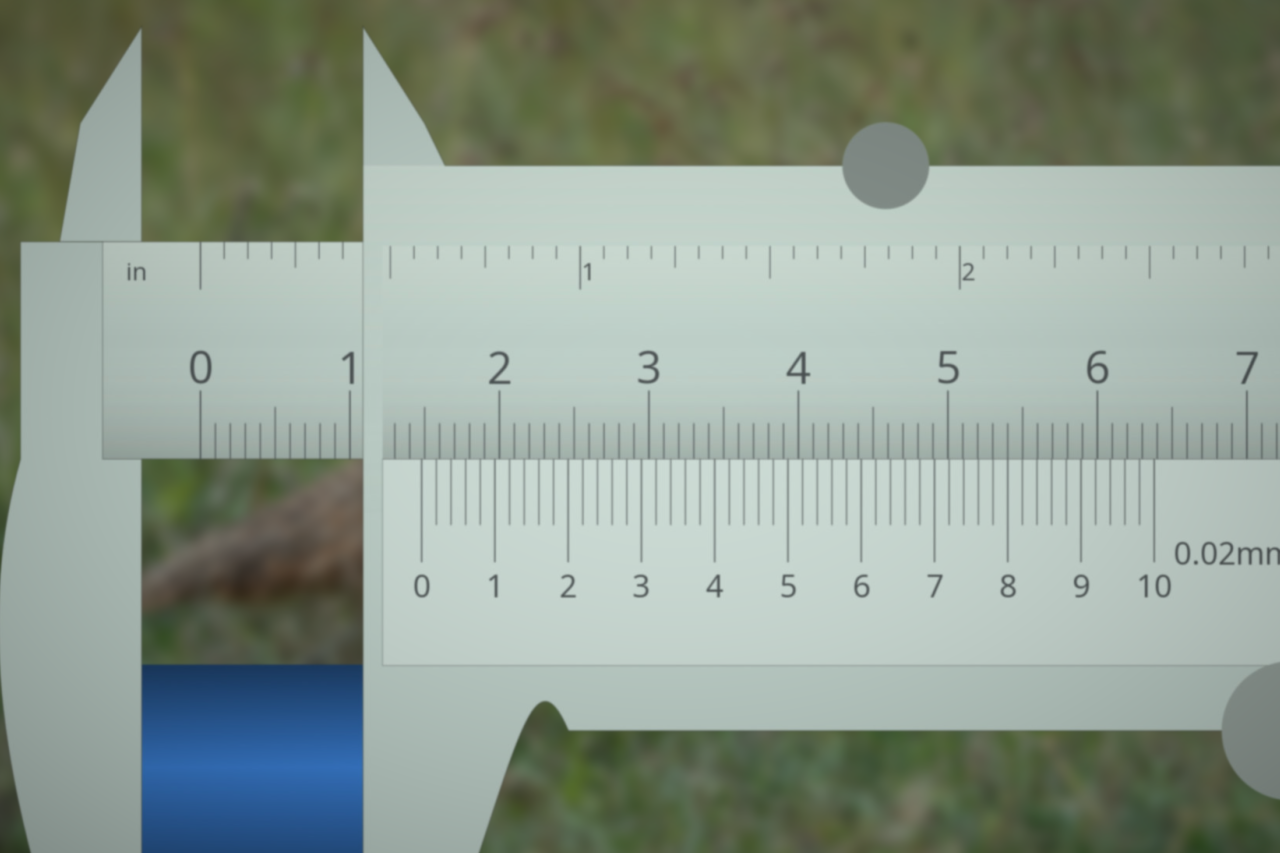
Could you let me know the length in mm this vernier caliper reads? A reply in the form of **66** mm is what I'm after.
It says **14.8** mm
